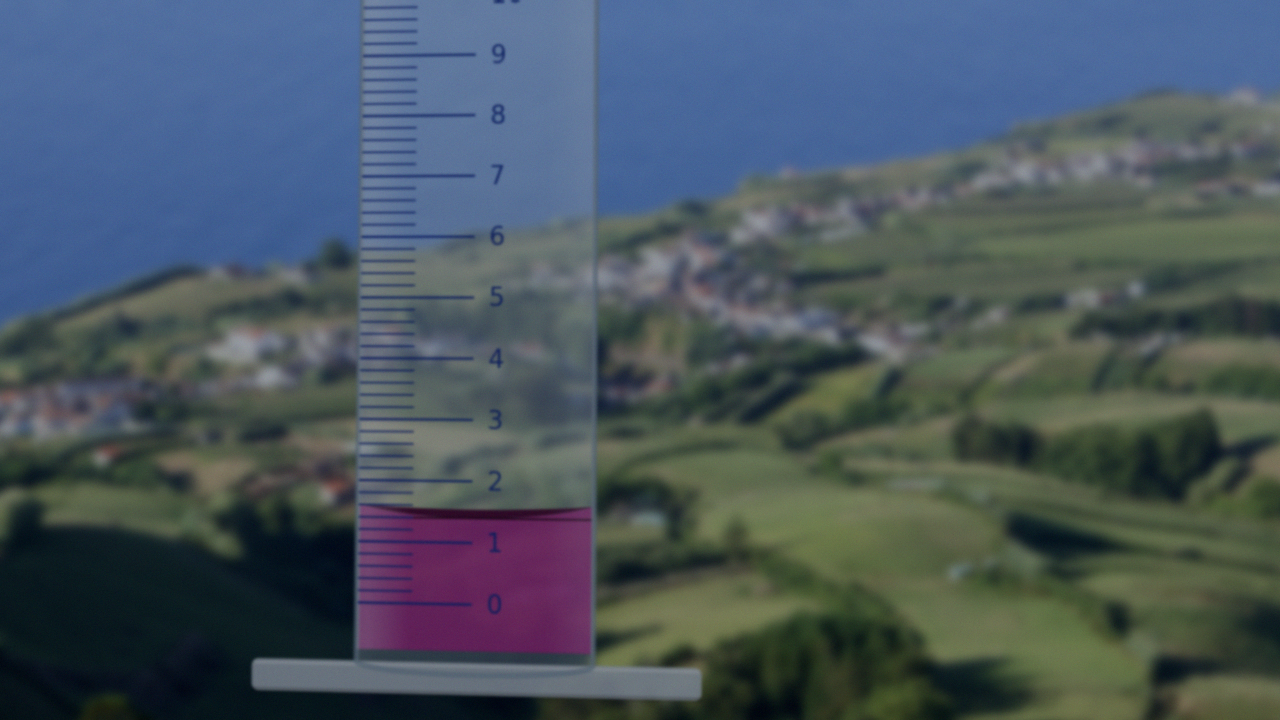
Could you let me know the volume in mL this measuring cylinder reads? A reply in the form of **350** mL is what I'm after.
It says **1.4** mL
